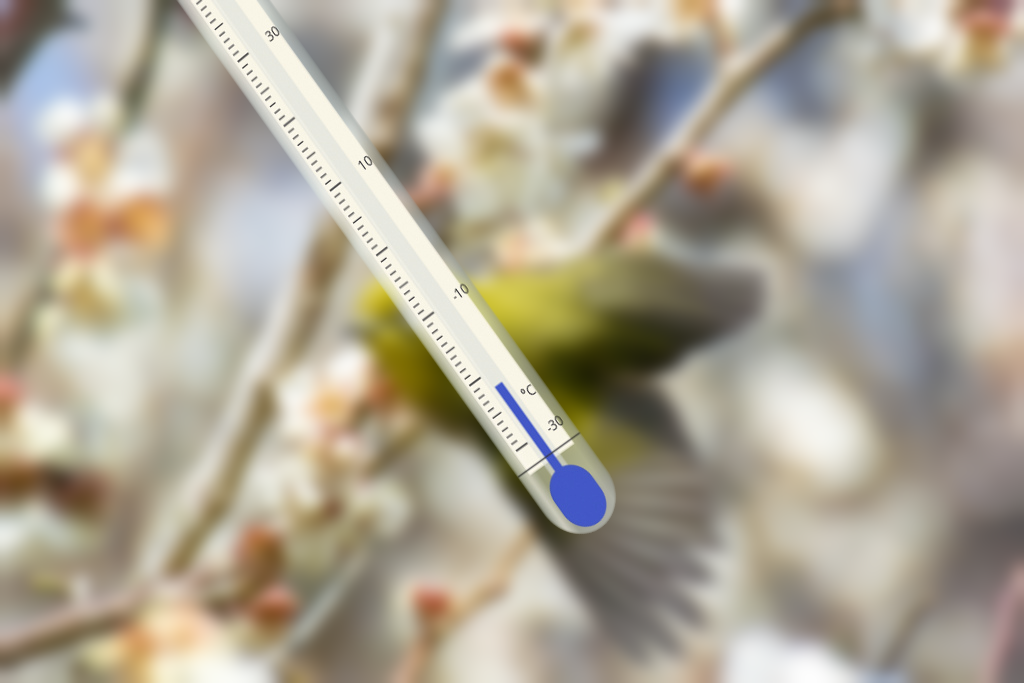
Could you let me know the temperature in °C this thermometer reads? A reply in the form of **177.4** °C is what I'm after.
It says **-22** °C
